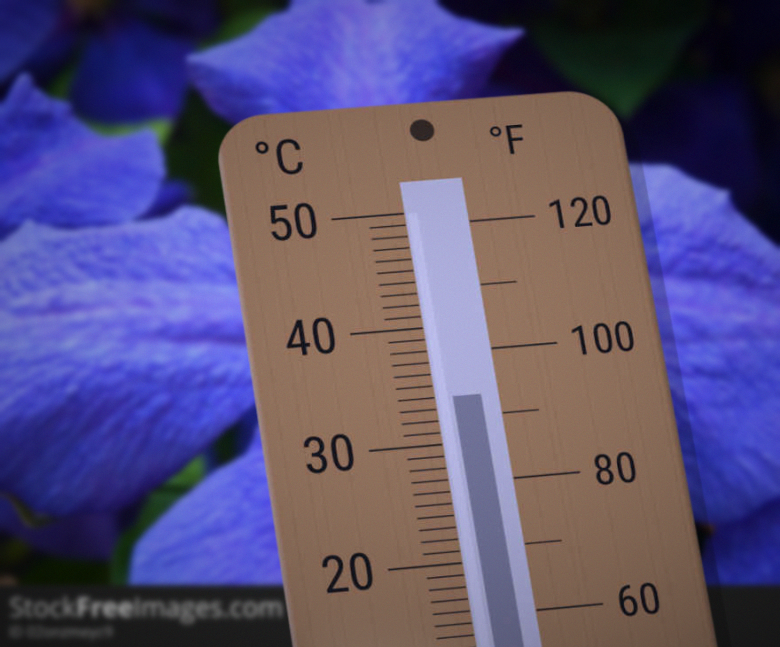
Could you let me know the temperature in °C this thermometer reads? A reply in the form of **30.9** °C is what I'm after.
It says **34** °C
